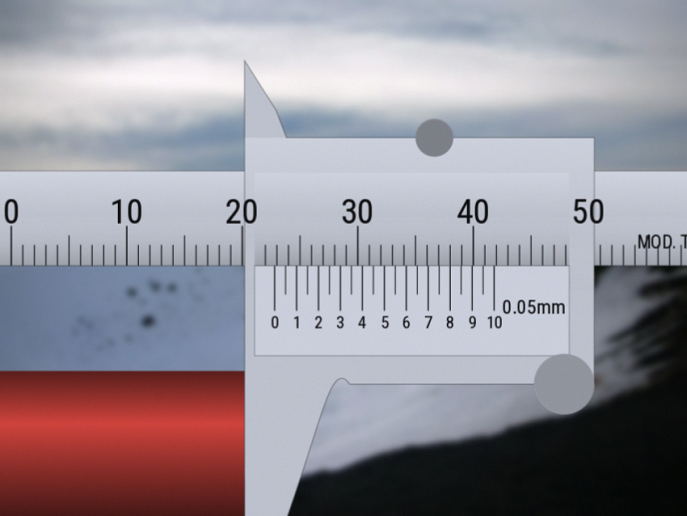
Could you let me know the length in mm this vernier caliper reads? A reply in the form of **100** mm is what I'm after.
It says **22.8** mm
